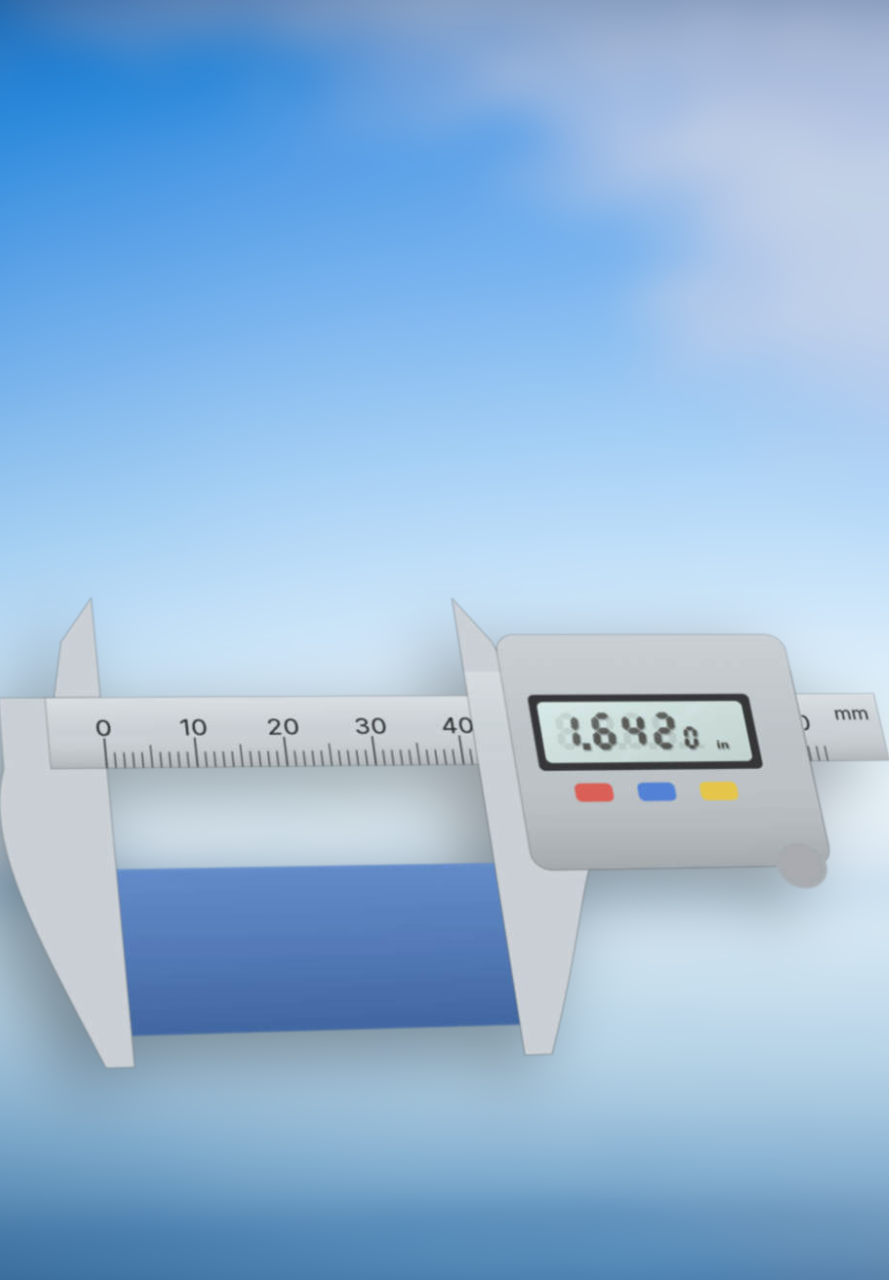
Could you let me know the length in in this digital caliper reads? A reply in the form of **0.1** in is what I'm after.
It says **1.6420** in
